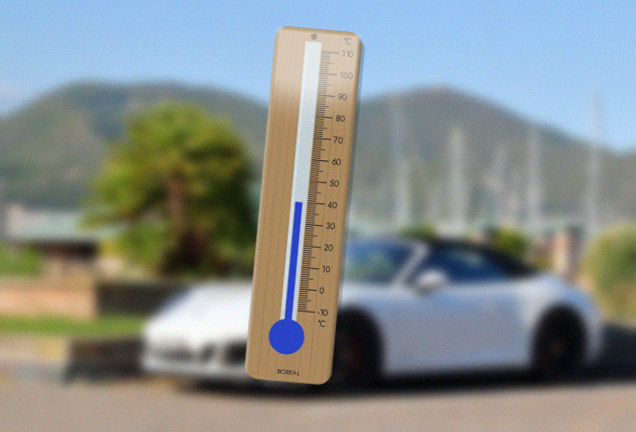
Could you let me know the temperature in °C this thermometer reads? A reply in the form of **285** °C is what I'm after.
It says **40** °C
